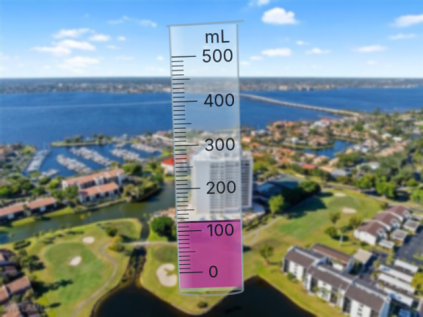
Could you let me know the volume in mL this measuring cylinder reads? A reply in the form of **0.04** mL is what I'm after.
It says **120** mL
